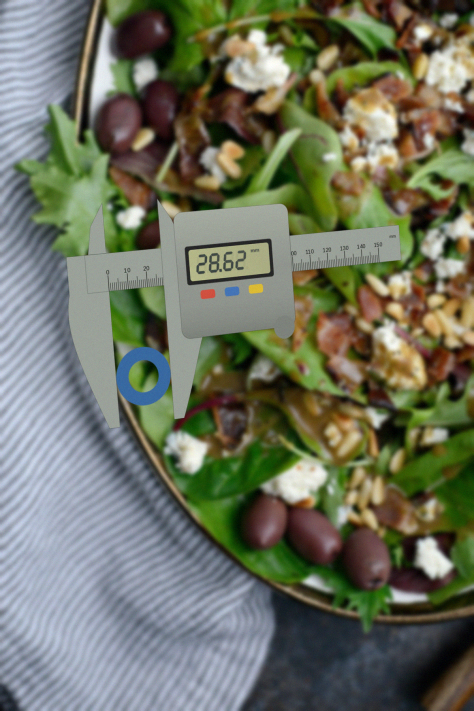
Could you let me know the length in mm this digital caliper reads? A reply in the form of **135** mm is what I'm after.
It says **28.62** mm
